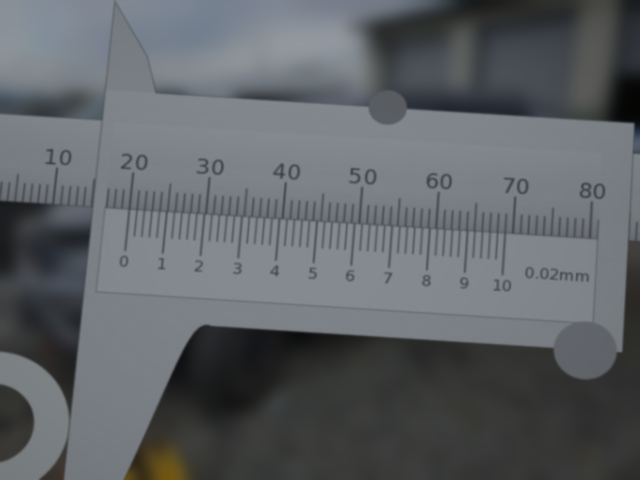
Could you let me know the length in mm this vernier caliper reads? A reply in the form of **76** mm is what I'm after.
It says **20.0** mm
